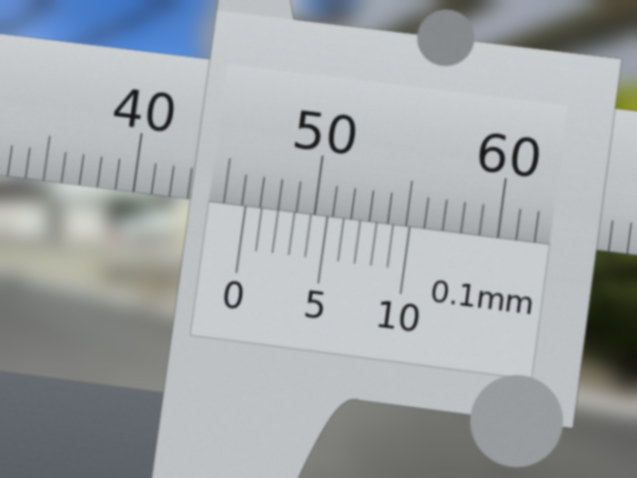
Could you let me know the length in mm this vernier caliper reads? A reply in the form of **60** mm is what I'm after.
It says **46.2** mm
